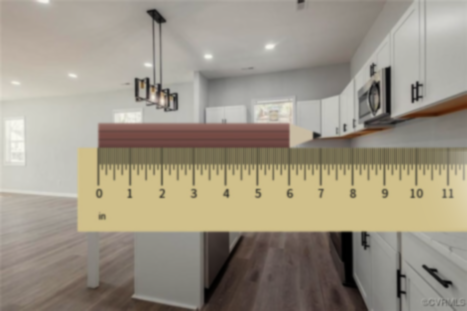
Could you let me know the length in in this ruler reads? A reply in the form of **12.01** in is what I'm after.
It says **7** in
